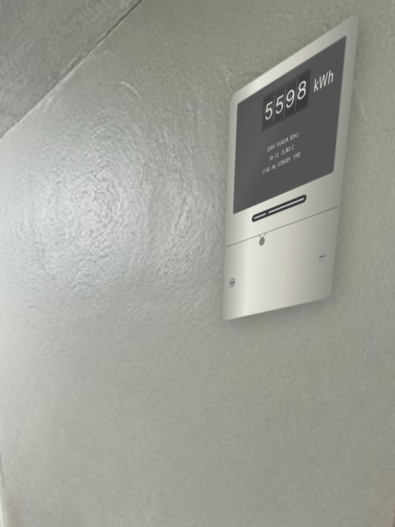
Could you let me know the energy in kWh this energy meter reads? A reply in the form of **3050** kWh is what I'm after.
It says **5598** kWh
